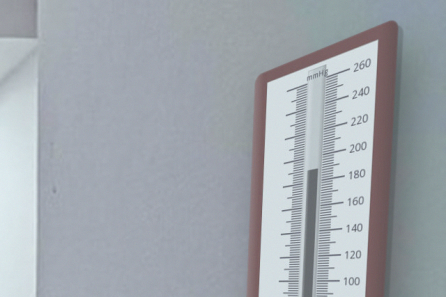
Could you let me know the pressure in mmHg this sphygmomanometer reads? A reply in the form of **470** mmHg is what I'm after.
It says **190** mmHg
